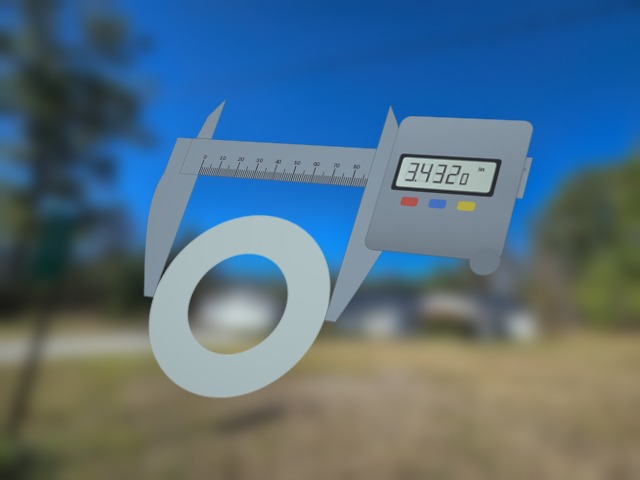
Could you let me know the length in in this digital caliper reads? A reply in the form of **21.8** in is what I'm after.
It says **3.4320** in
